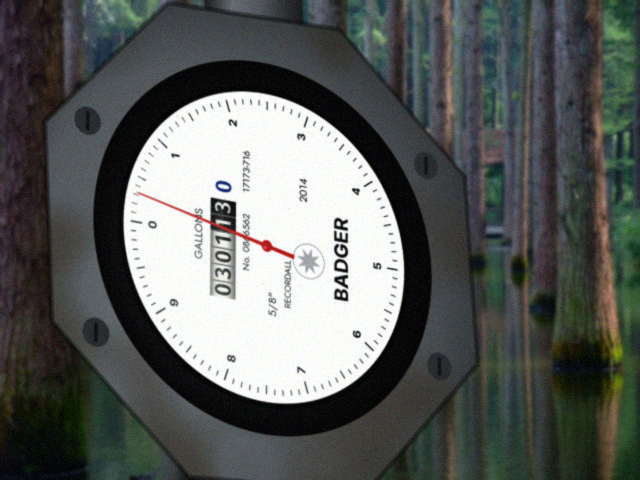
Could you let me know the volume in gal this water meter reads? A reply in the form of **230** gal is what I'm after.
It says **301130.3** gal
